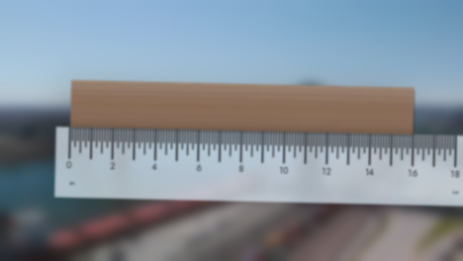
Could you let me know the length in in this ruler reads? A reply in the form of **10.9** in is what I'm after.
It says **16** in
